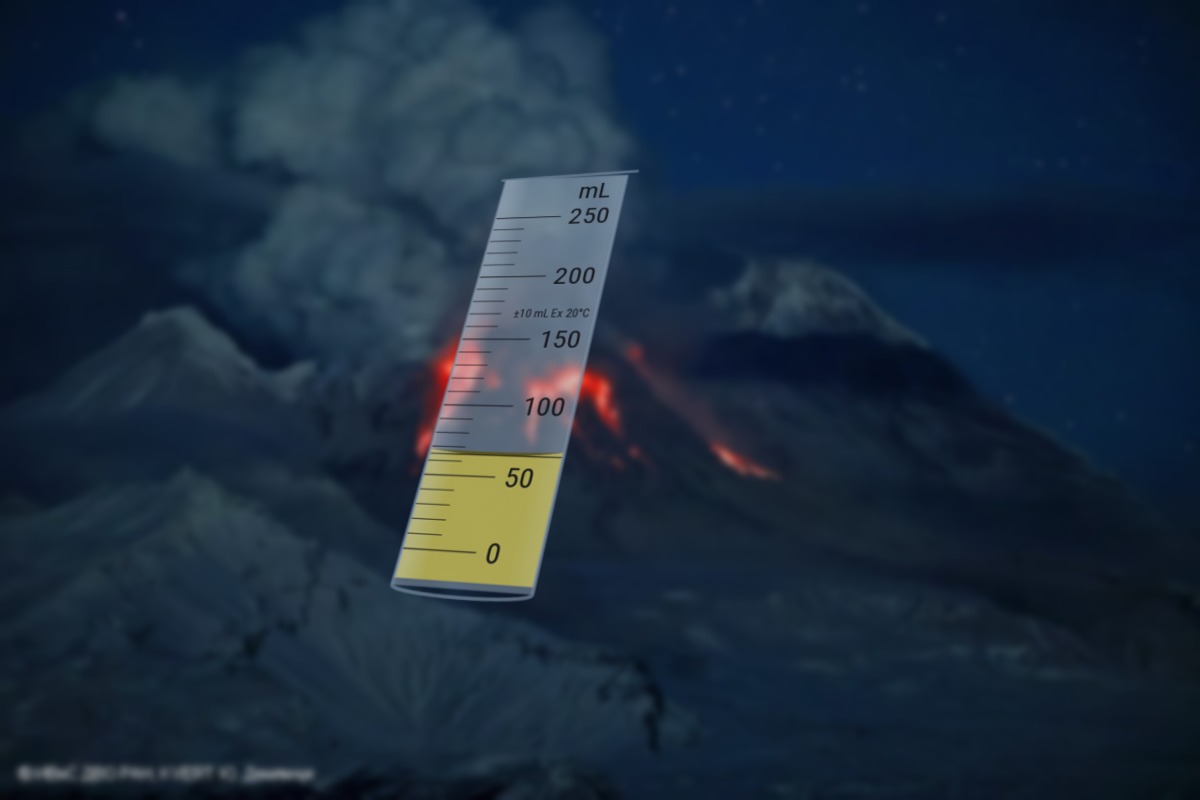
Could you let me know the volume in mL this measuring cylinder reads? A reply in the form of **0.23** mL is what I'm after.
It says **65** mL
